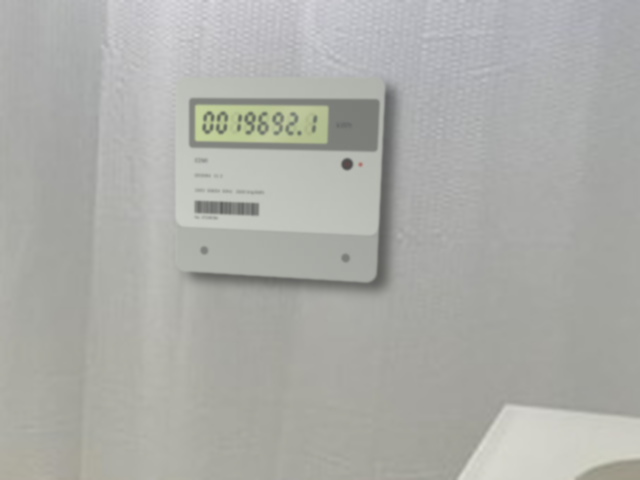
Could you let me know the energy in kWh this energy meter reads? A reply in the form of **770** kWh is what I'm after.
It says **19692.1** kWh
